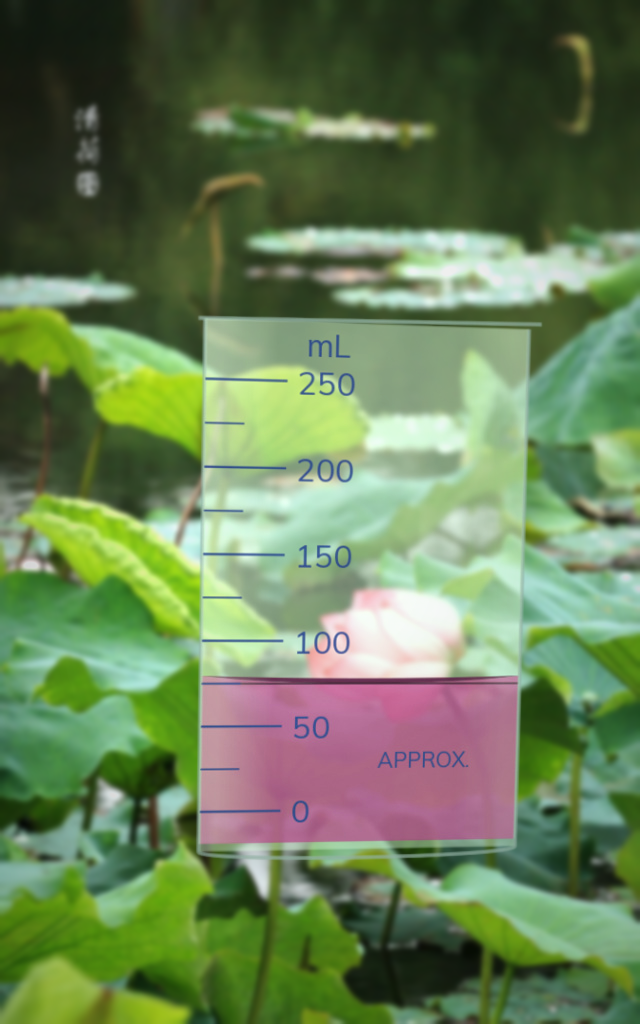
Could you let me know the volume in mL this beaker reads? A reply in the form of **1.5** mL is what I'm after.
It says **75** mL
